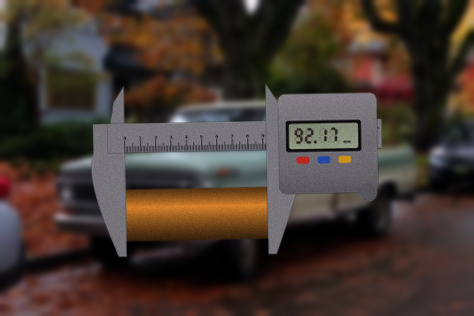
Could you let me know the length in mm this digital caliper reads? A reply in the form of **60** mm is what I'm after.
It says **92.17** mm
